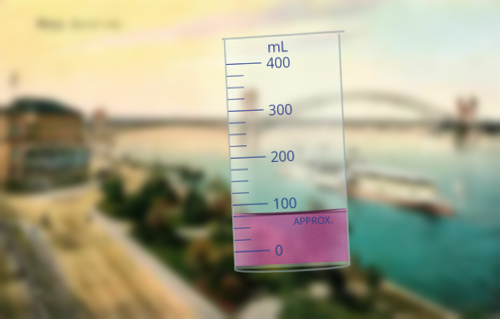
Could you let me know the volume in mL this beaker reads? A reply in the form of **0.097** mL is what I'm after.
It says **75** mL
